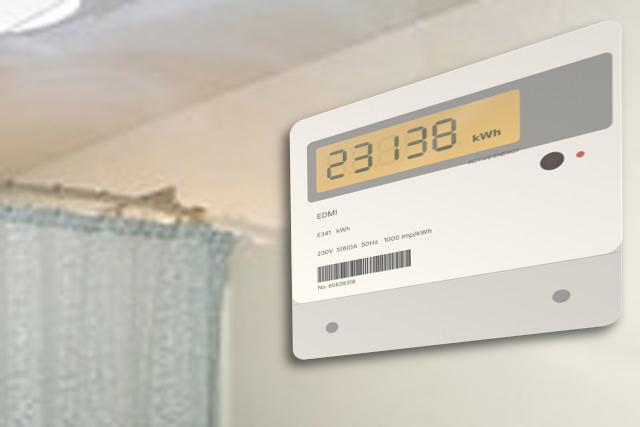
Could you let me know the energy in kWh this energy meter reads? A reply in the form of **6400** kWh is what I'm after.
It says **23138** kWh
